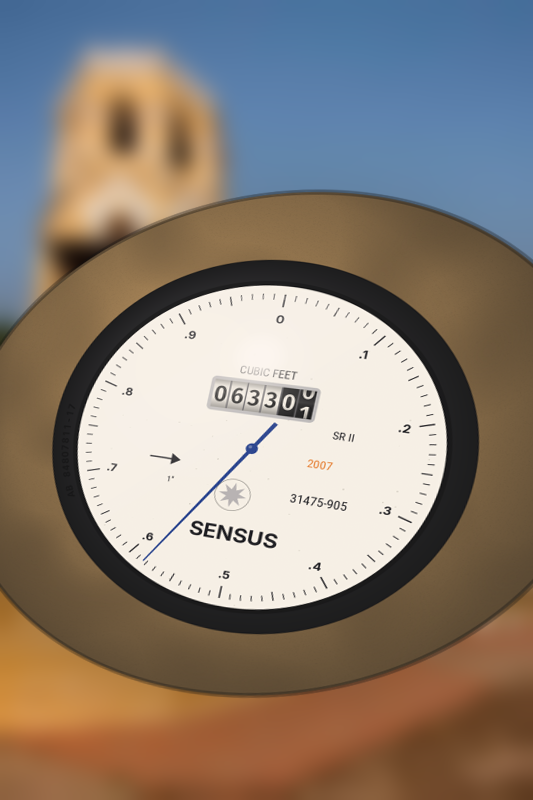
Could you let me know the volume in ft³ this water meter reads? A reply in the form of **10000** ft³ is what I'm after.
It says **63300.58** ft³
